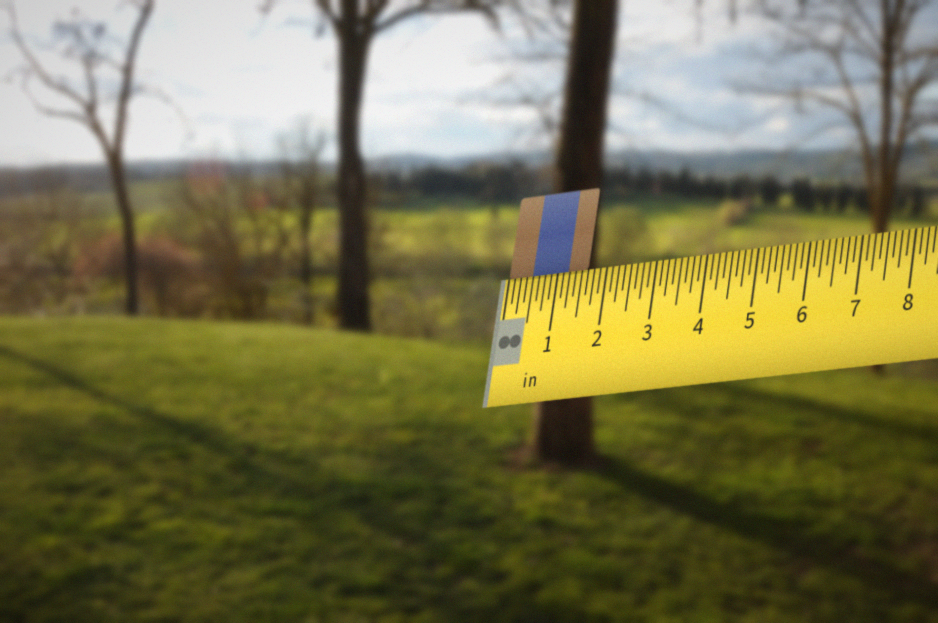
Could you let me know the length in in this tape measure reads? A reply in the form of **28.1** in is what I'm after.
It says **1.625** in
